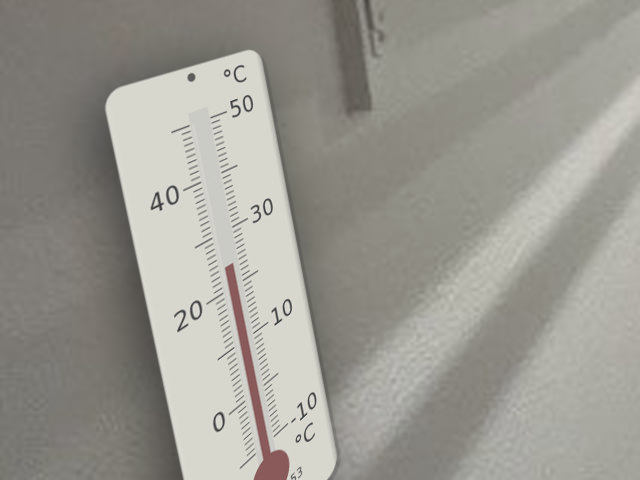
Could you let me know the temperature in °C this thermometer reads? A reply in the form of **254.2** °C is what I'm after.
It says **24** °C
